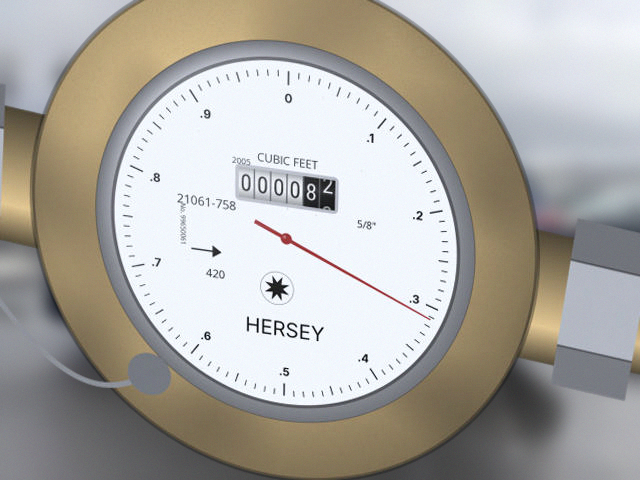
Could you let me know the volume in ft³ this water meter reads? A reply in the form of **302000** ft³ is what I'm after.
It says **82.31** ft³
